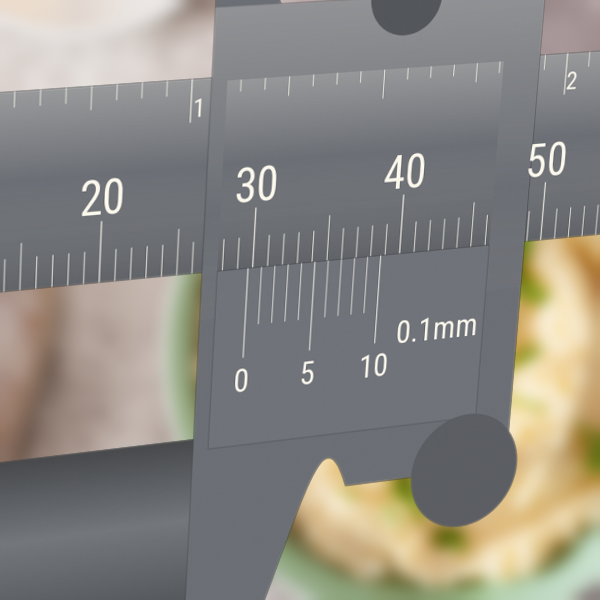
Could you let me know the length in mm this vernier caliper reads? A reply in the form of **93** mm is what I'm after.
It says **29.7** mm
